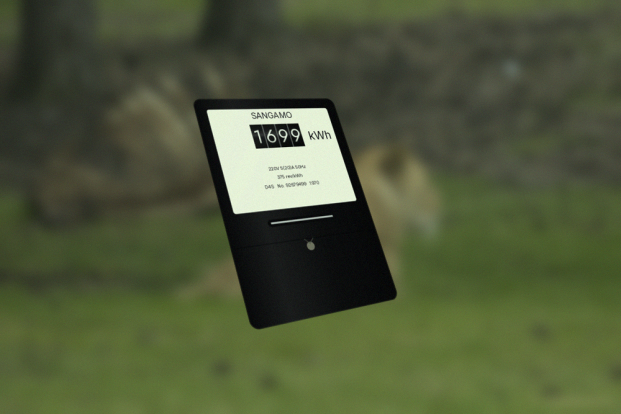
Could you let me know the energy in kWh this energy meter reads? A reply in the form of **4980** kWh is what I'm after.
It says **1699** kWh
